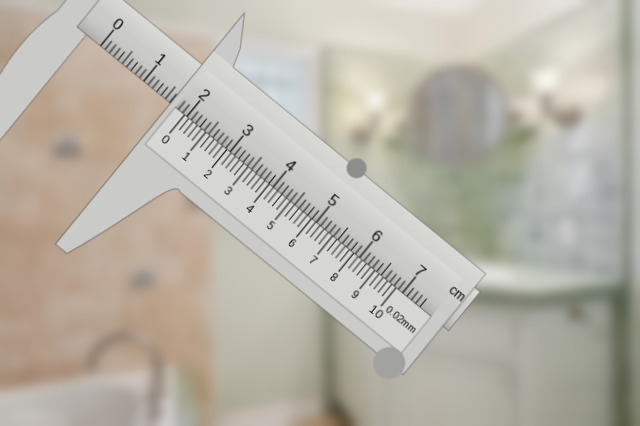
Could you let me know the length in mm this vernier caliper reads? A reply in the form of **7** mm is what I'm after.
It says **19.5** mm
